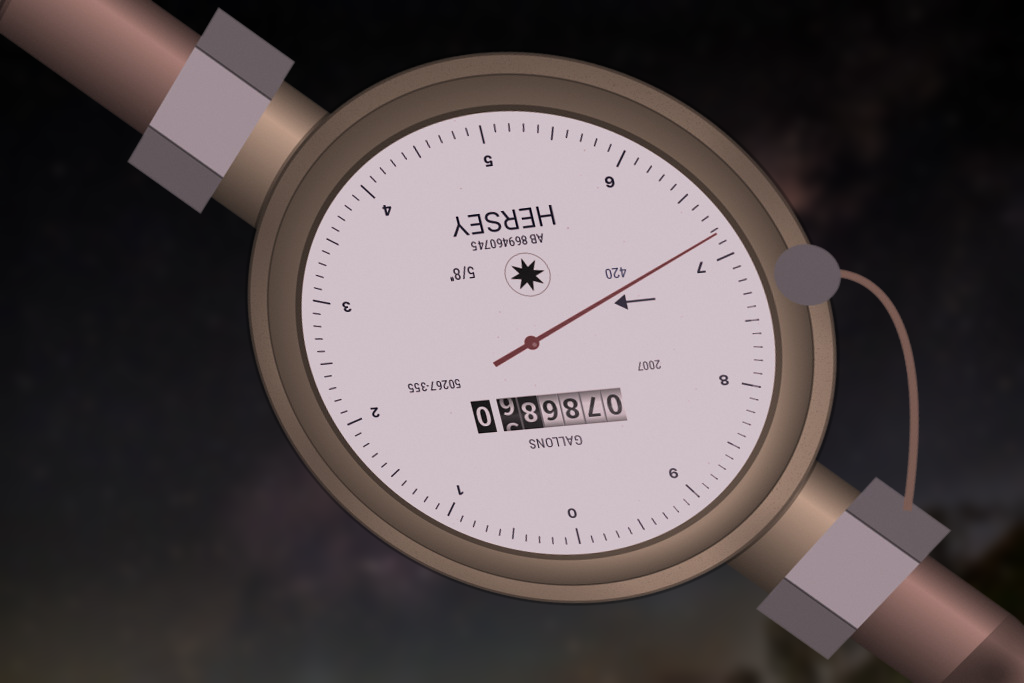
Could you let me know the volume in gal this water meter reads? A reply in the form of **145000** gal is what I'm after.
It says **786856.8** gal
